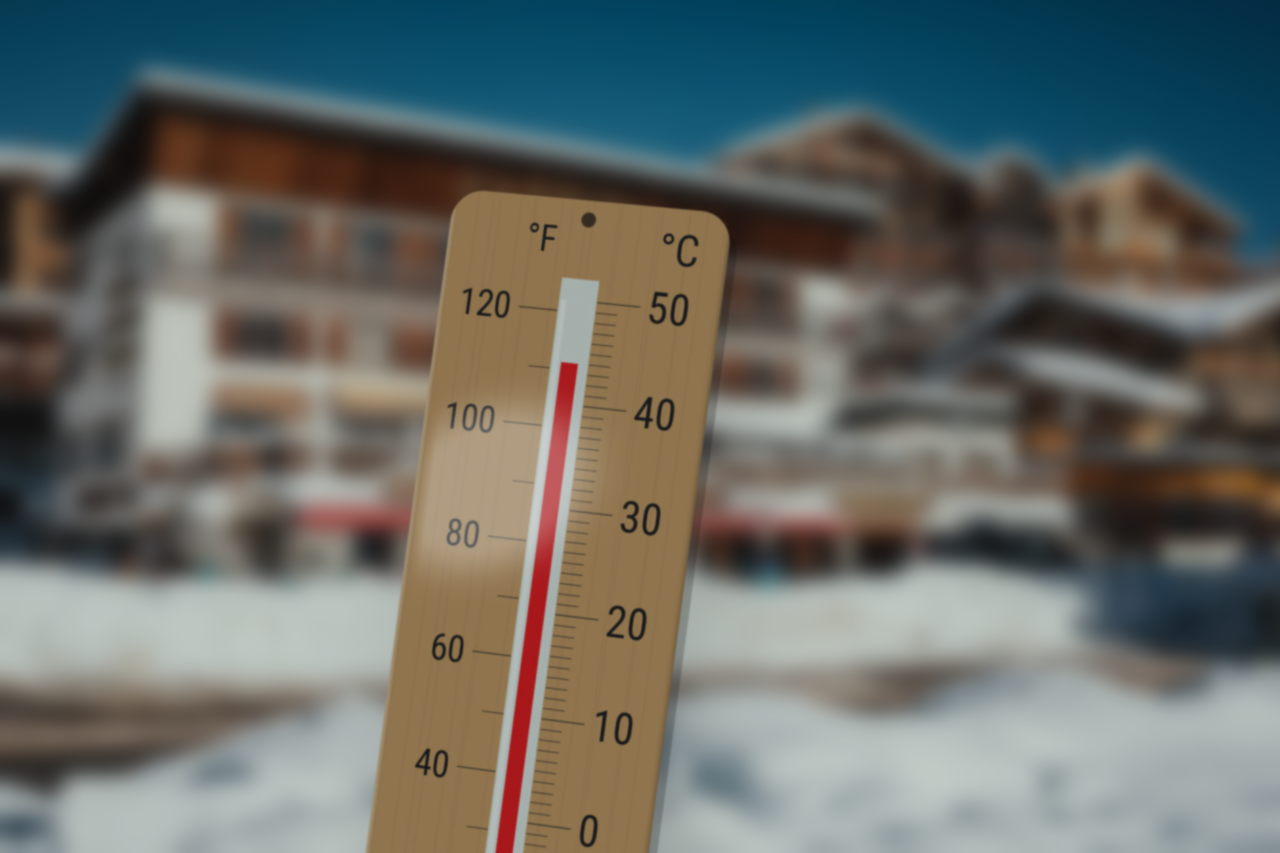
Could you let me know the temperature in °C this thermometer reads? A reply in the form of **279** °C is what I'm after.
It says **44** °C
